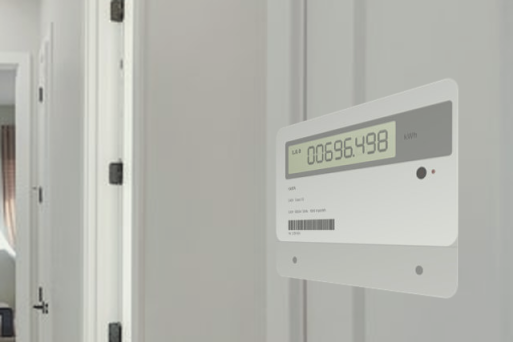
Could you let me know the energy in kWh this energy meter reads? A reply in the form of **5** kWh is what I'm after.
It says **696.498** kWh
